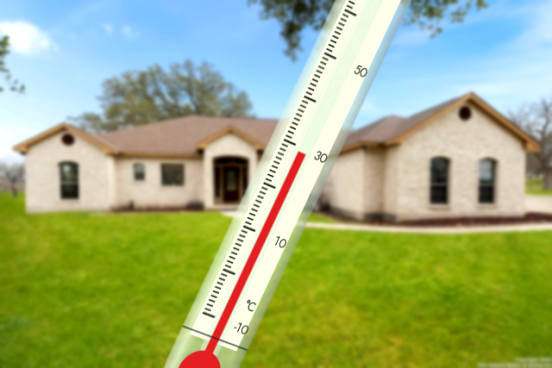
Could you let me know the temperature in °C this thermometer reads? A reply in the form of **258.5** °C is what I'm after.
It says **29** °C
